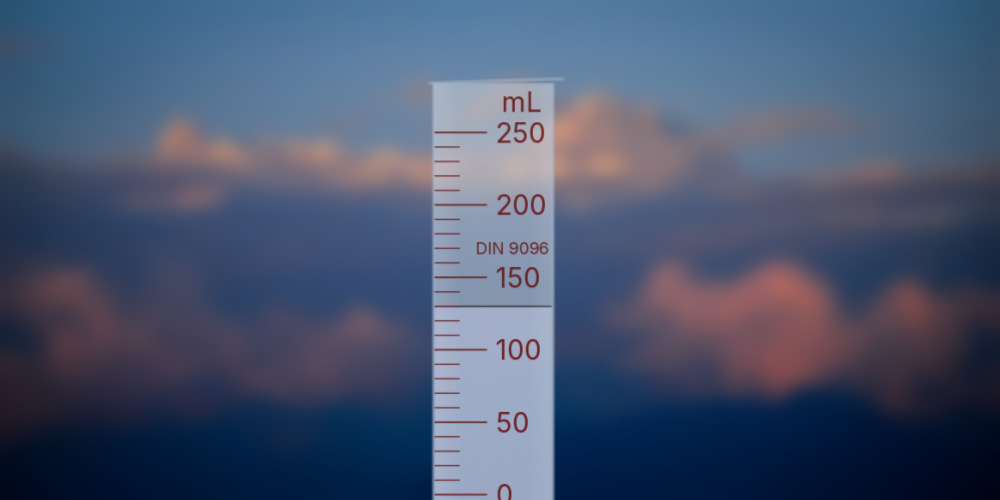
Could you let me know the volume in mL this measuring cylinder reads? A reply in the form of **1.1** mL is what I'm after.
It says **130** mL
